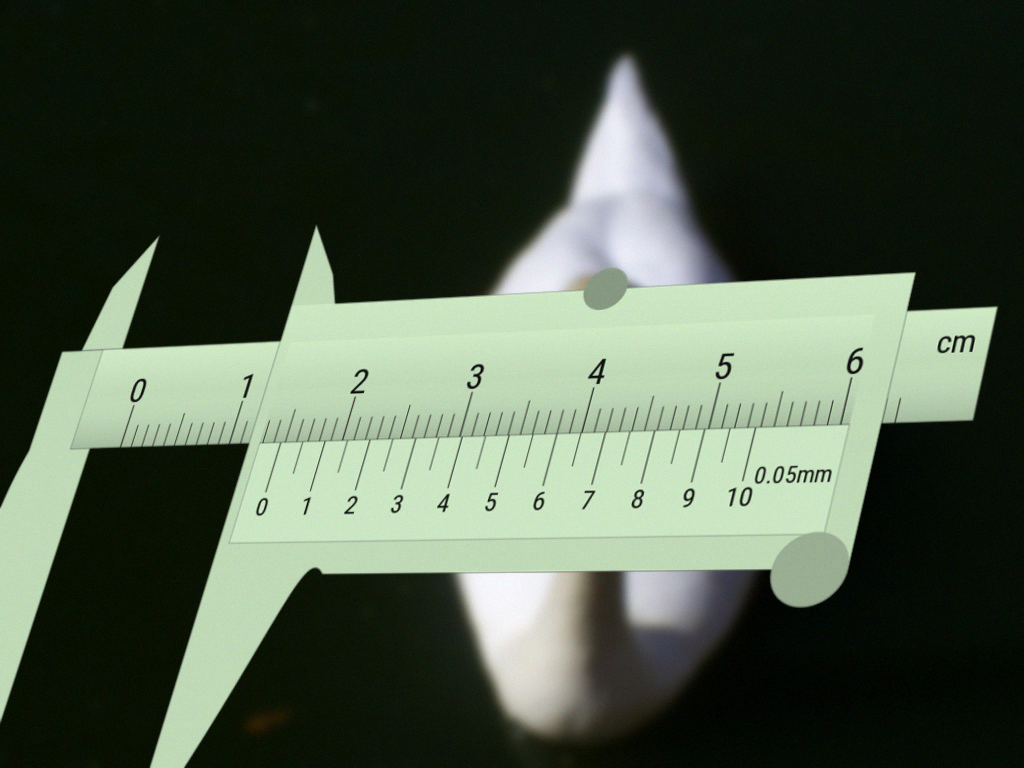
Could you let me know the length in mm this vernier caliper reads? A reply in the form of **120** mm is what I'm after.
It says **14.6** mm
